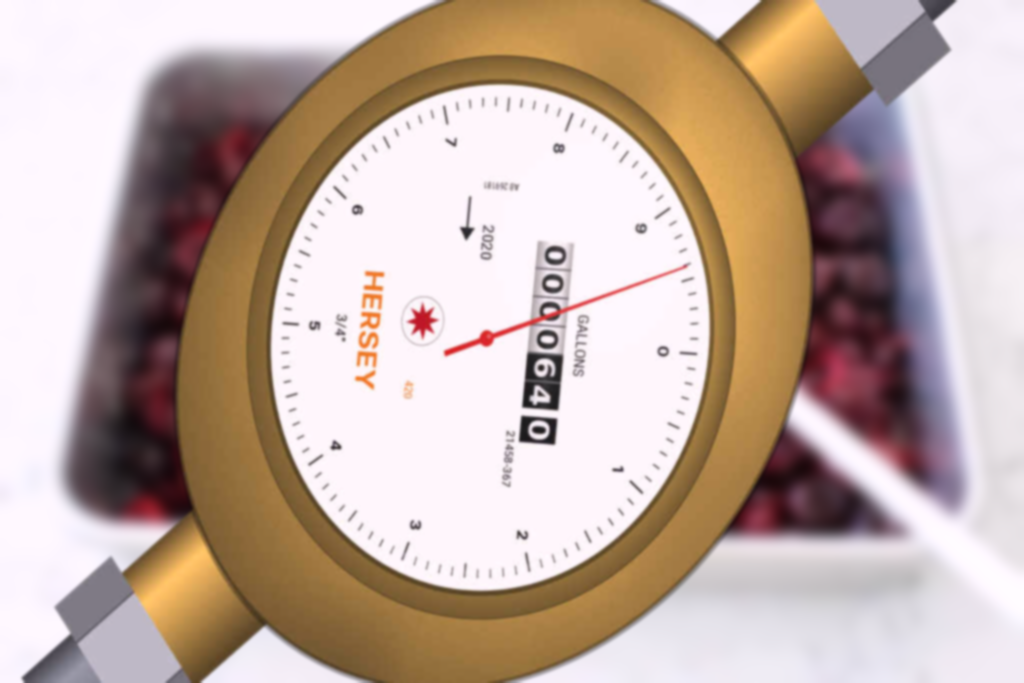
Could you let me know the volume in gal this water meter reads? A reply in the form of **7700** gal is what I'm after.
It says **639.4** gal
